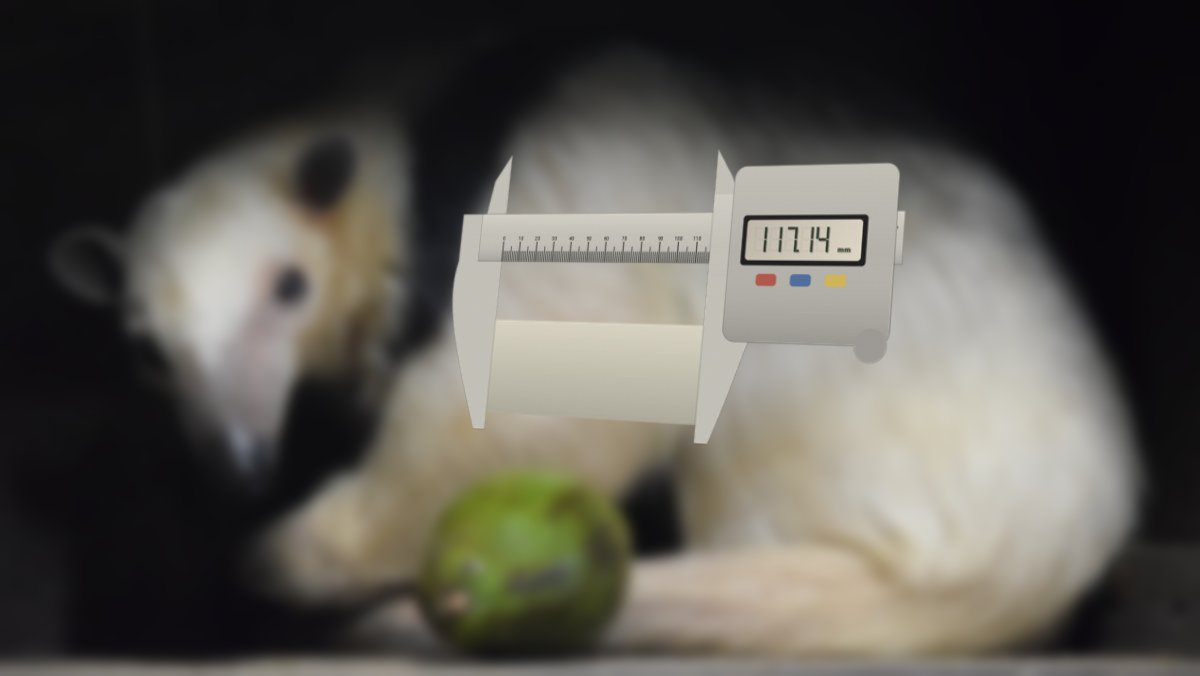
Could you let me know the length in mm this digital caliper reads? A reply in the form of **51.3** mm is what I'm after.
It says **117.14** mm
